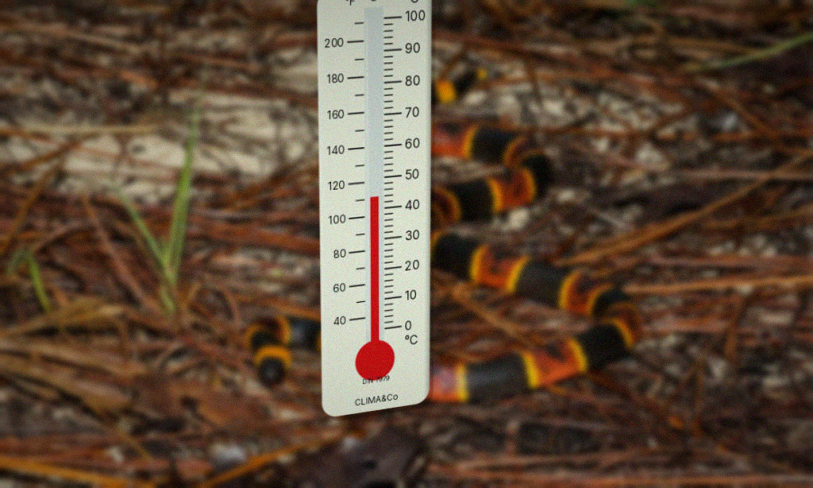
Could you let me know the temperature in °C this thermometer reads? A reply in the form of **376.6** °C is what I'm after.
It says **44** °C
